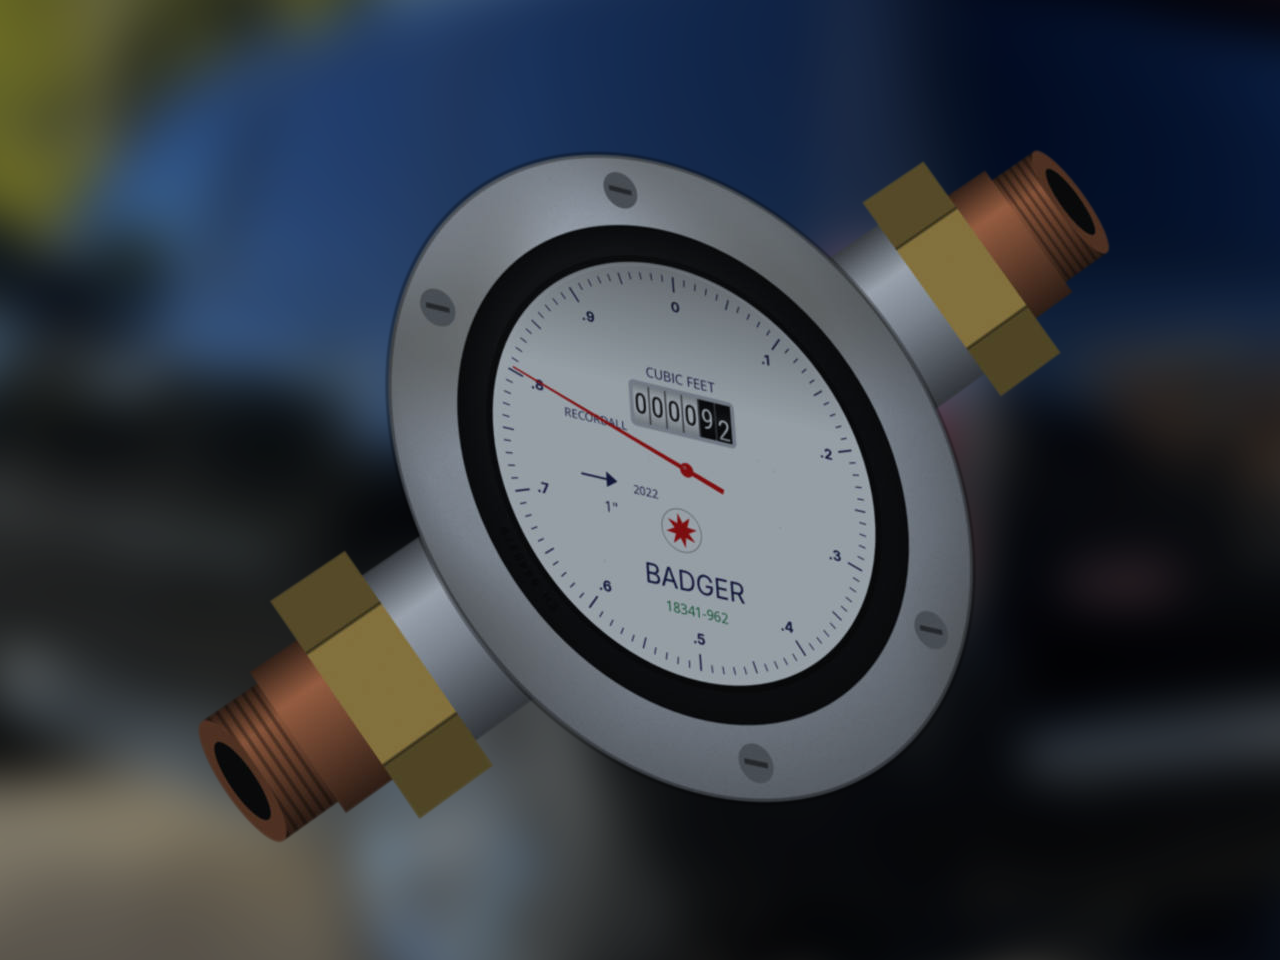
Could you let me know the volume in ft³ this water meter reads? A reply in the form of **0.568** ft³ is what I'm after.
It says **91.80** ft³
